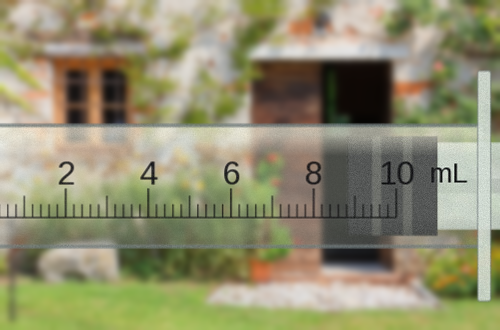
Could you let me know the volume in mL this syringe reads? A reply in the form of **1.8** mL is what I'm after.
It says **8.8** mL
